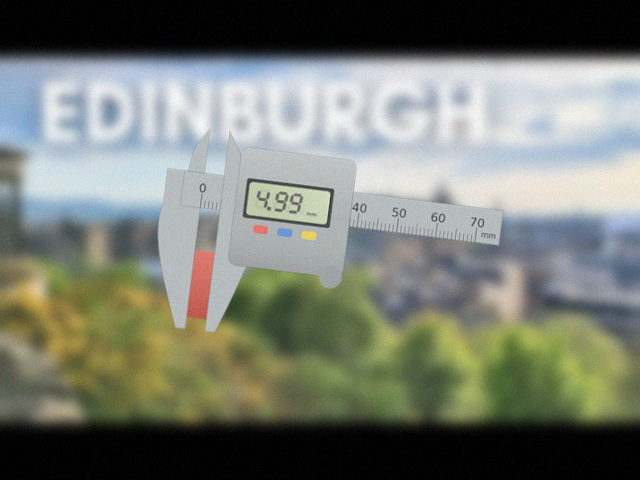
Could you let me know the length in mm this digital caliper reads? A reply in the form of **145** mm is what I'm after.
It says **4.99** mm
